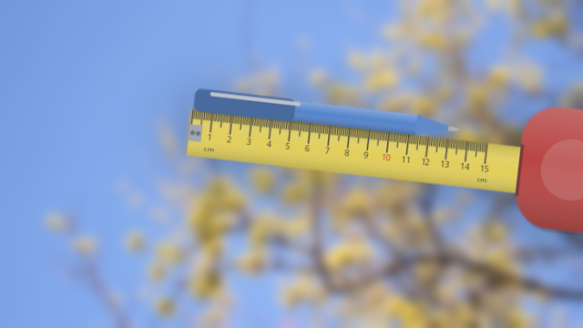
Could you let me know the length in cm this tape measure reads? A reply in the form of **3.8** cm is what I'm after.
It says **13.5** cm
